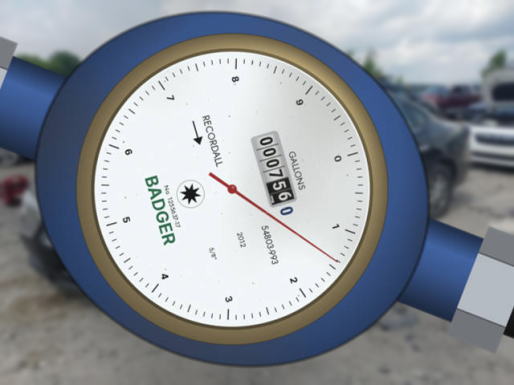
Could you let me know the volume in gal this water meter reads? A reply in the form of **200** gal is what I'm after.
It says **7561.4** gal
